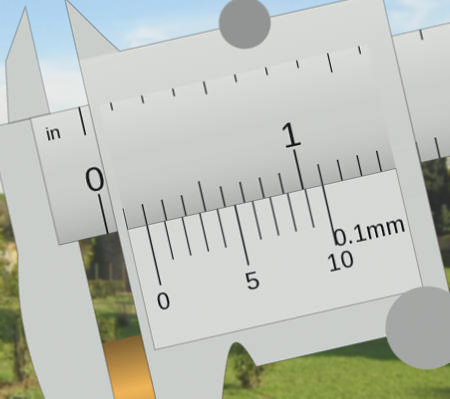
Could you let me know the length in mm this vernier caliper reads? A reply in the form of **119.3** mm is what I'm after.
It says **2.0** mm
